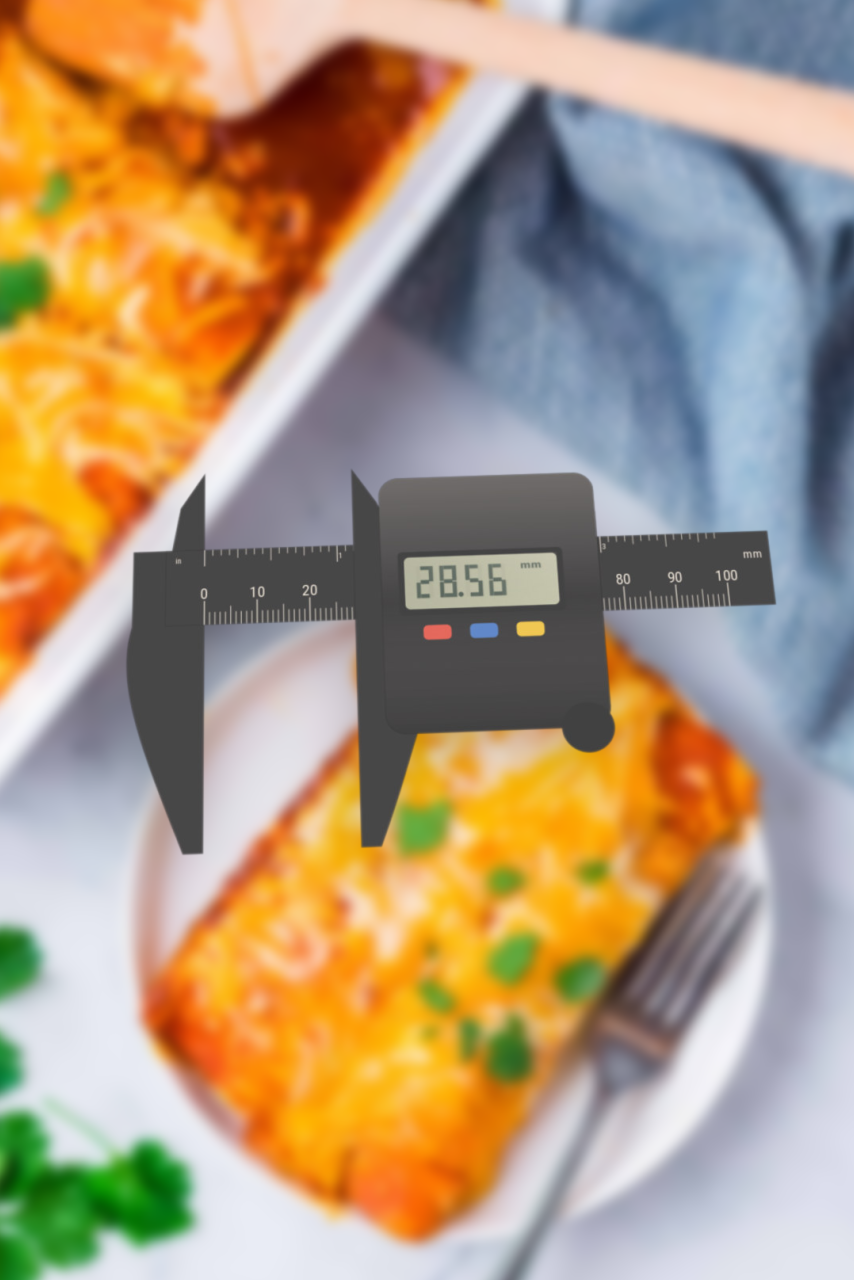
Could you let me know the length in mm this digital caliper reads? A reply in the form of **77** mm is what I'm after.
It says **28.56** mm
